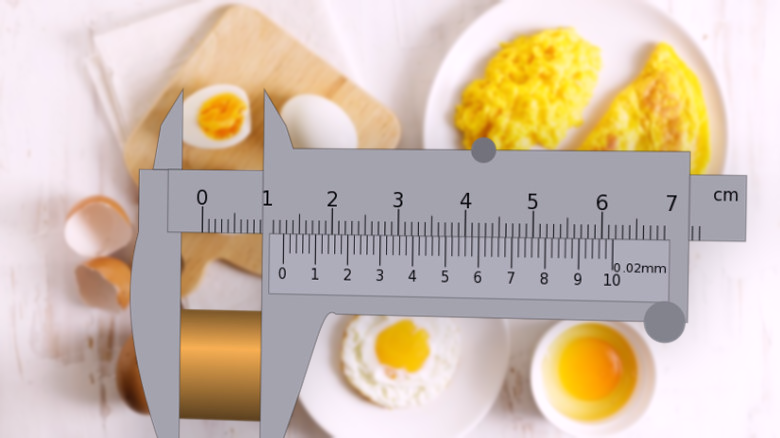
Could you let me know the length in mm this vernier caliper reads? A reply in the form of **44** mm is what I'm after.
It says **12.6** mm
